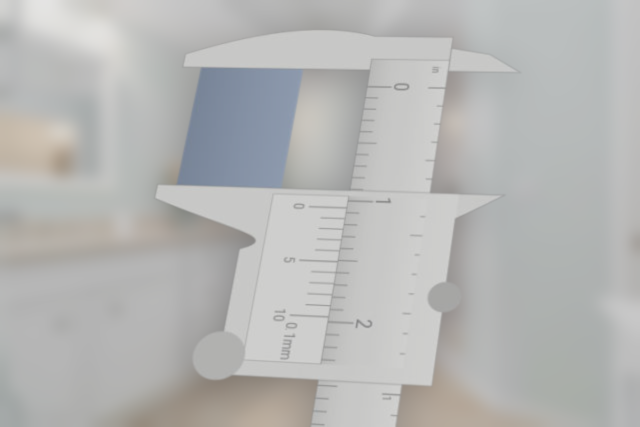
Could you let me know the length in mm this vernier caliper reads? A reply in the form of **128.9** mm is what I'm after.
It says **10.6** mm
